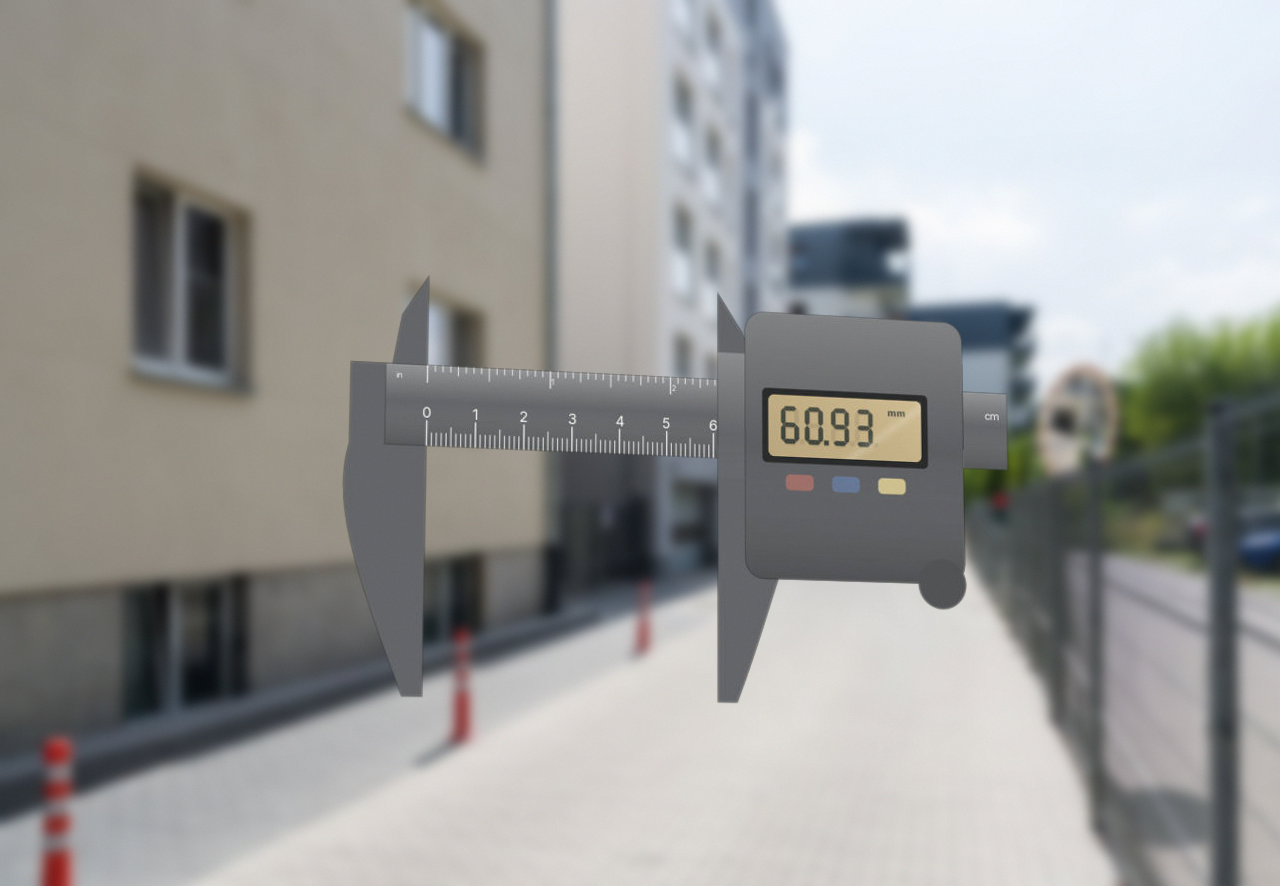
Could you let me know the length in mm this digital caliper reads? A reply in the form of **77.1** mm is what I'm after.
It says **60.93** mm
